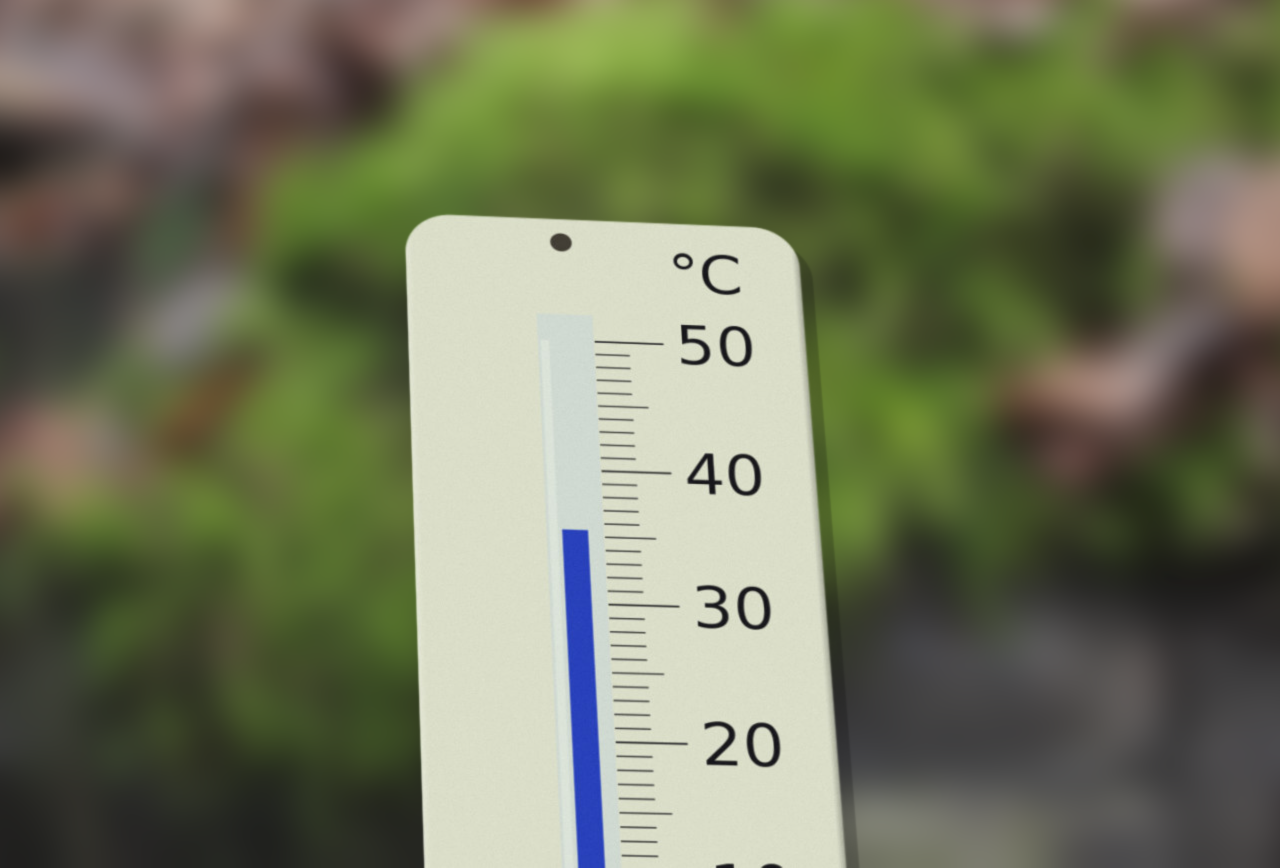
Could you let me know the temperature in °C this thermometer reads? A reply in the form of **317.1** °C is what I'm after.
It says **35.5** °C
